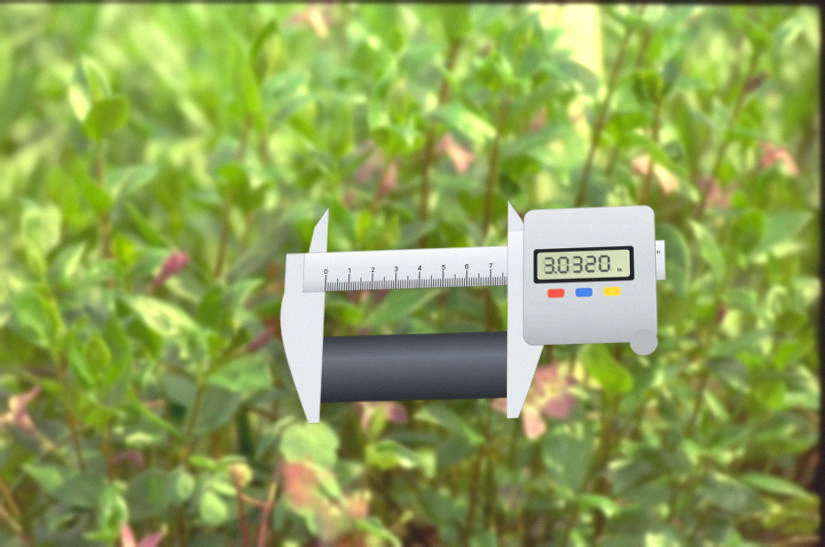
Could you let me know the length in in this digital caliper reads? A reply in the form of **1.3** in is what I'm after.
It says **3.0320** in
